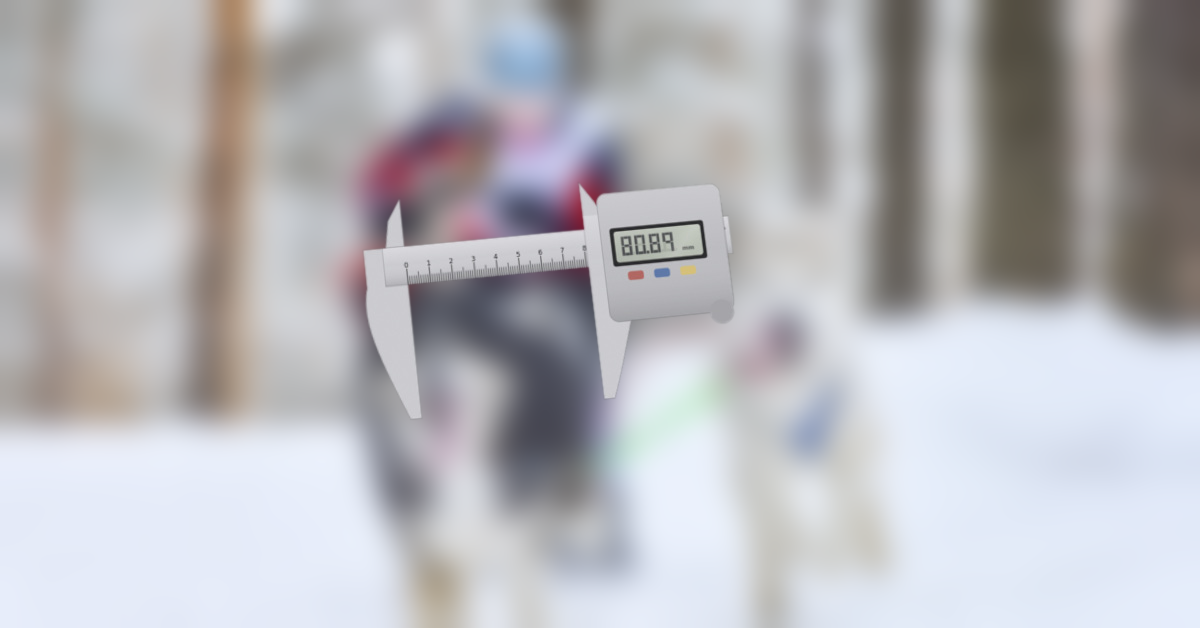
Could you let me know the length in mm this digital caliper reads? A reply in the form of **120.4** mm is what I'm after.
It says **80.89** mm
